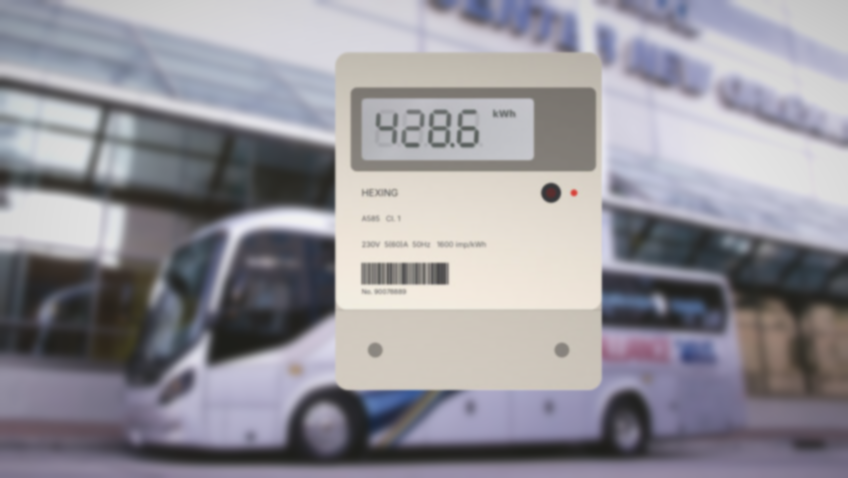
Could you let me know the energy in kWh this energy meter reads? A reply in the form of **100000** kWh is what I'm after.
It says **428.6** kWh
